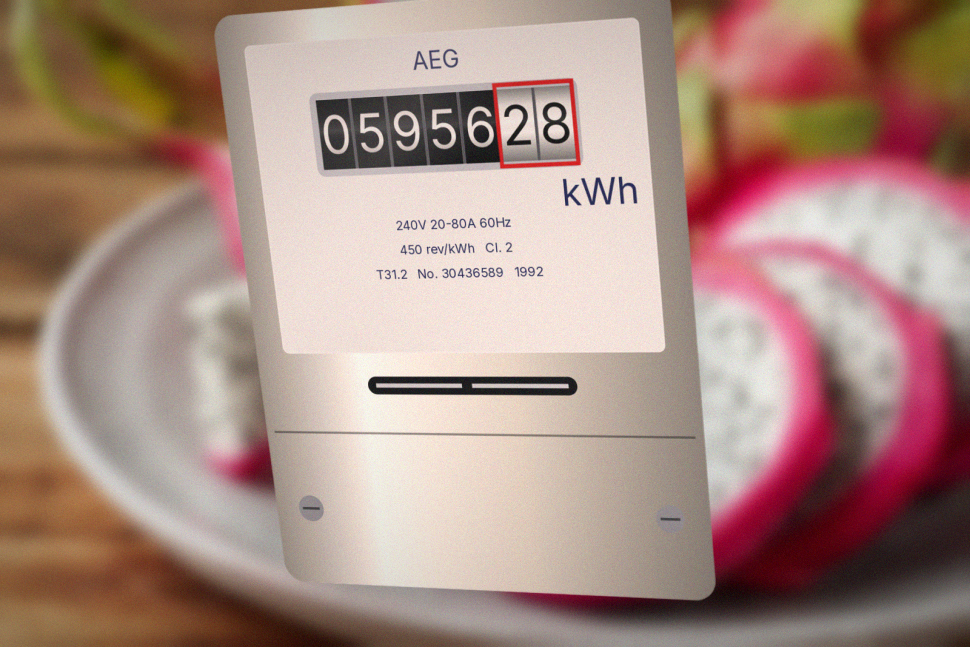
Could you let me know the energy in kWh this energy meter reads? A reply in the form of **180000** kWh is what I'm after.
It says **5956.28** kWh
